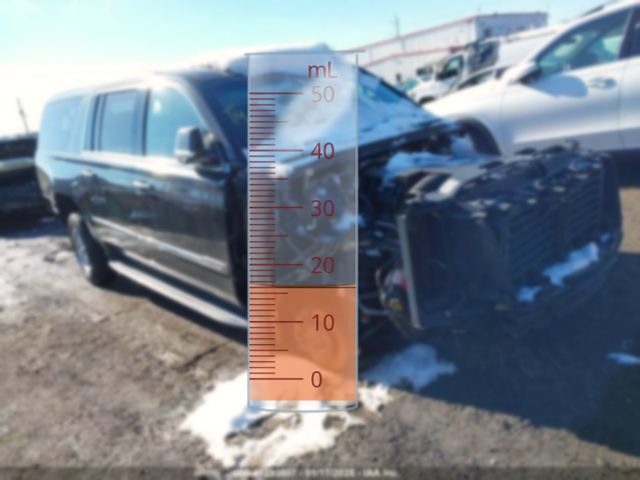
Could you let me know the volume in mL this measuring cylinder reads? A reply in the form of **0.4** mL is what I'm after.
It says **16** mL
